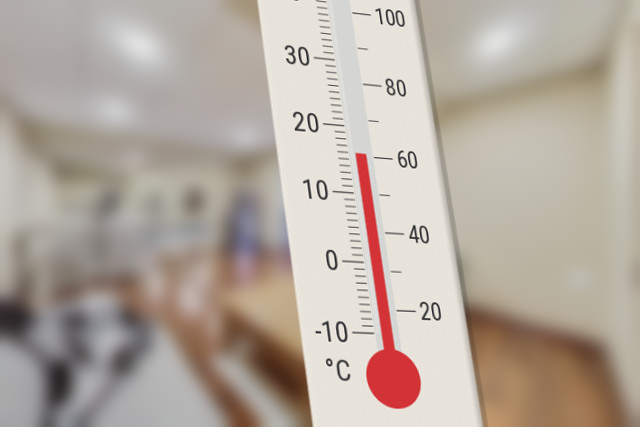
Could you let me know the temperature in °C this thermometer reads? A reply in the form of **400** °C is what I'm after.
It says **16** °C
